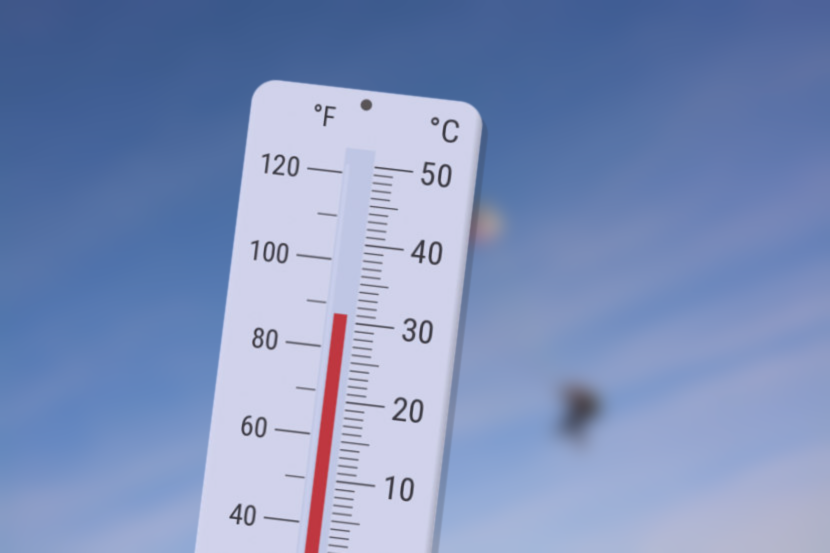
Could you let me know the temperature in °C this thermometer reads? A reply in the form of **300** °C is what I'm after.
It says **31** °C
